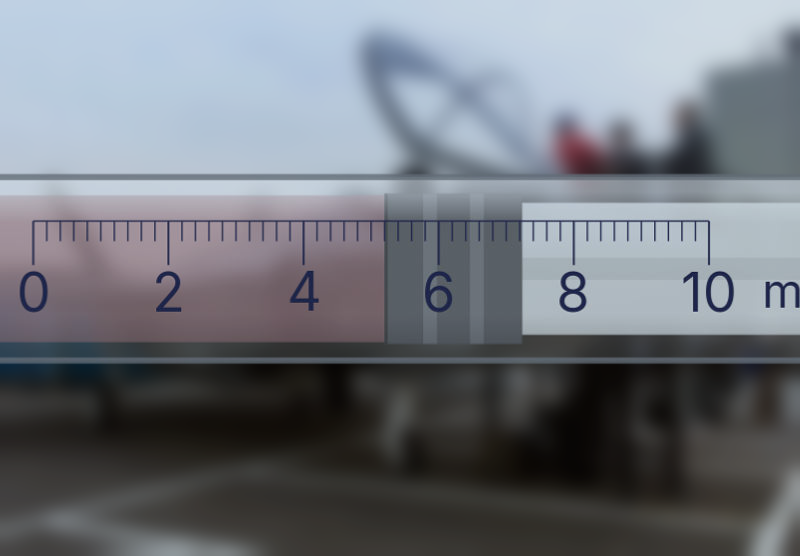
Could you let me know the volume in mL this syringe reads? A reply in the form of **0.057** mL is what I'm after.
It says **5.2** mL
